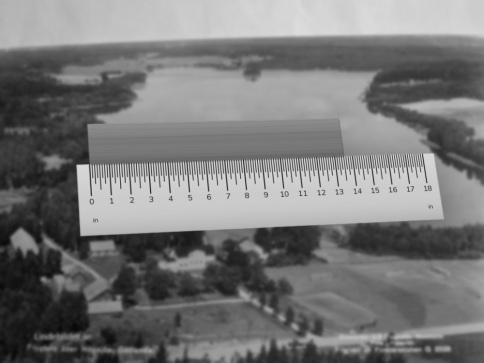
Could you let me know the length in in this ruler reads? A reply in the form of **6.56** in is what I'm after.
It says **13.5** in
